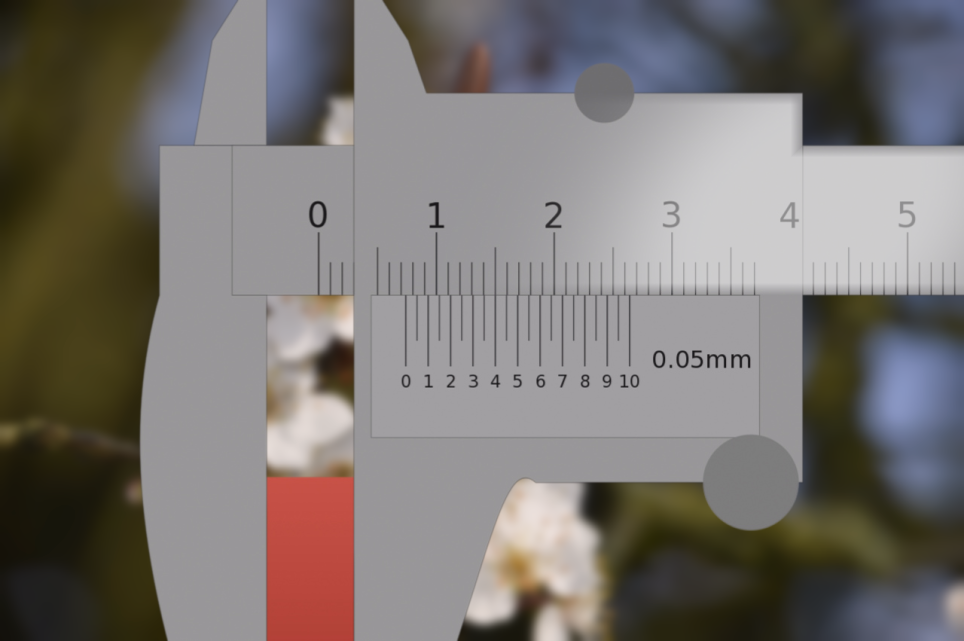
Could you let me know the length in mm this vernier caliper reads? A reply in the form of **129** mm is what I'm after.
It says **7.4** mm
